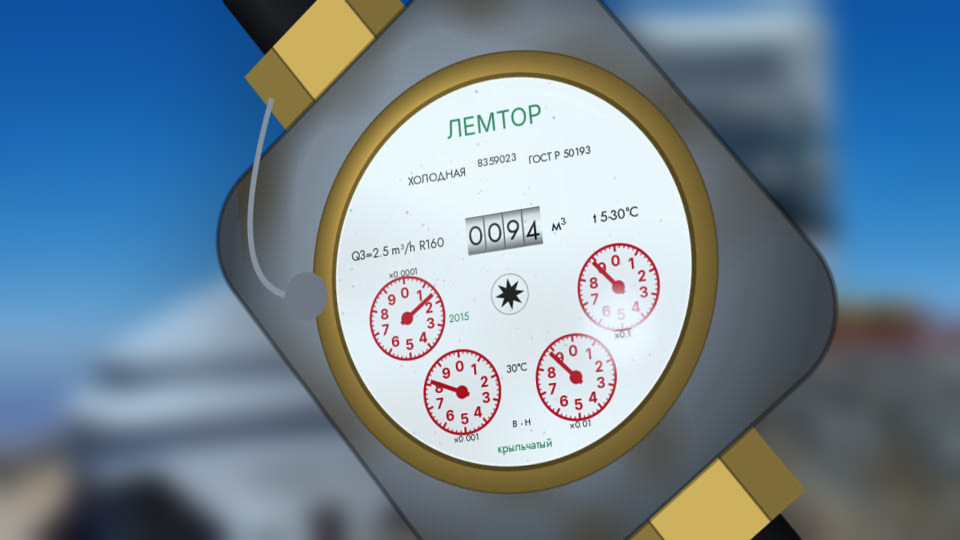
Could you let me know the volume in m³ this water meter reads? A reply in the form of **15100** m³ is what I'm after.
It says **93.8881** m³
